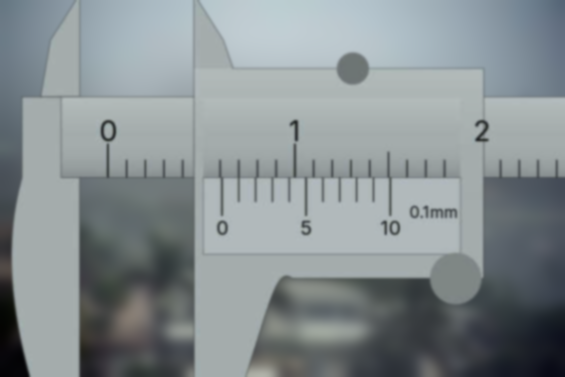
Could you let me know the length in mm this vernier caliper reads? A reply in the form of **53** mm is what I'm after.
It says **6.1** mm
